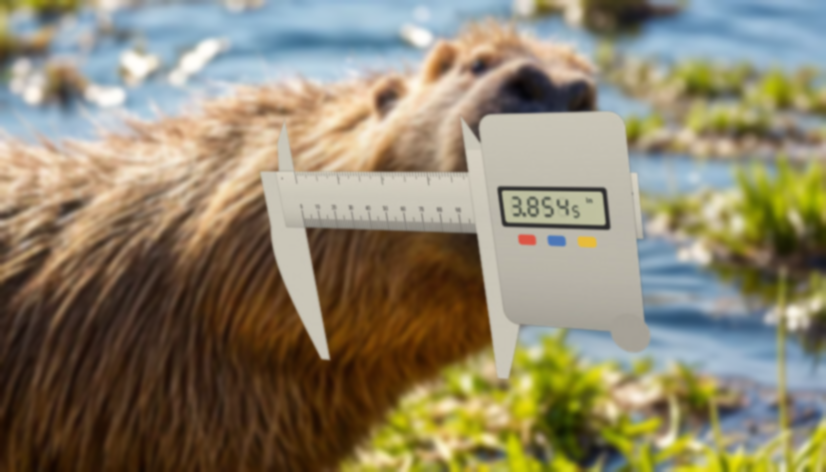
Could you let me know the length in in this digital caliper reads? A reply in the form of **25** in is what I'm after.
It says **3.8545** in
